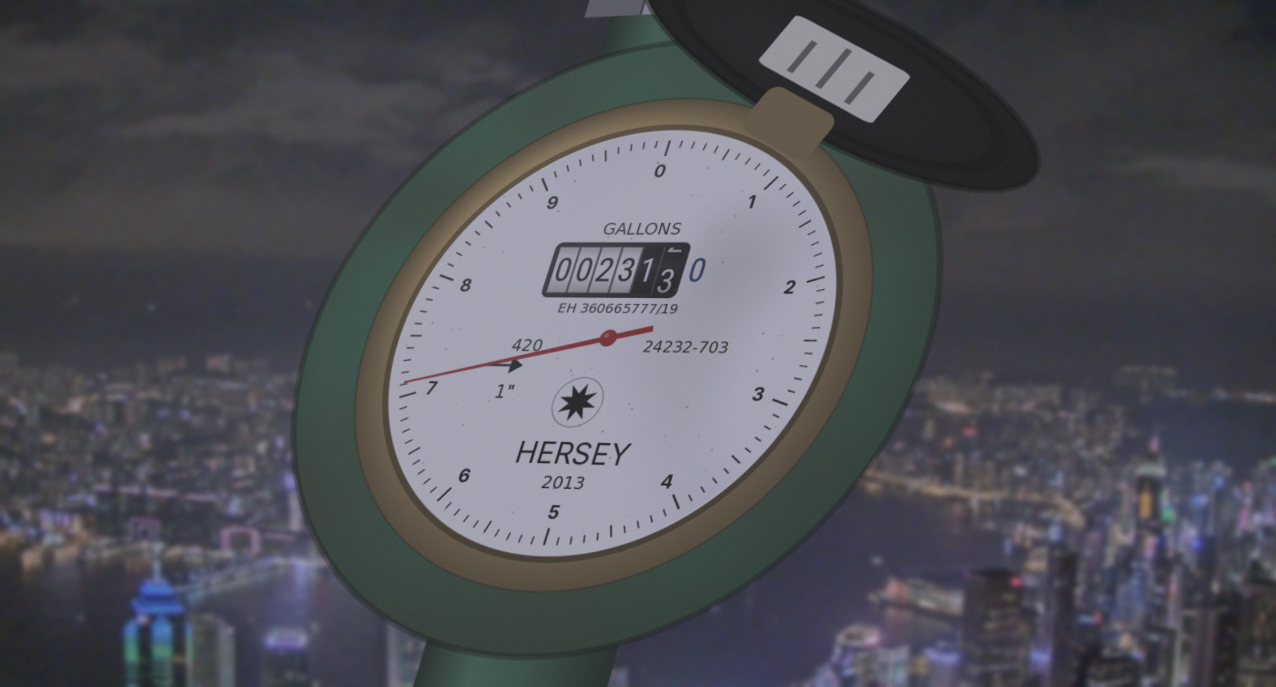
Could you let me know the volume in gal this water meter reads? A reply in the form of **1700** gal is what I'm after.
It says **23127.1** gal
